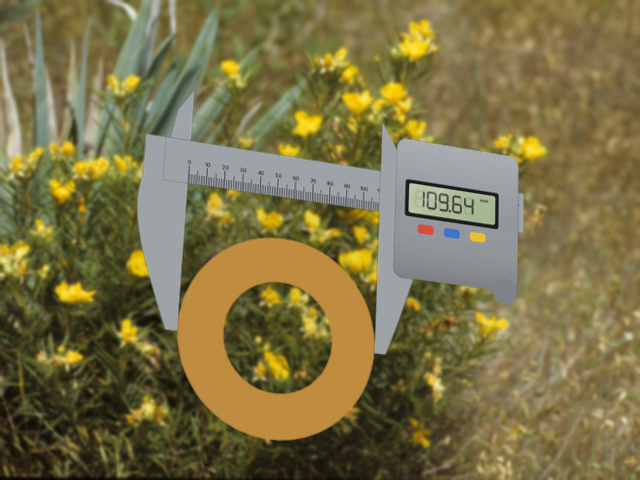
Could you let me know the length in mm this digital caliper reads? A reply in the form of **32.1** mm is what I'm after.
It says **109.64** mm
